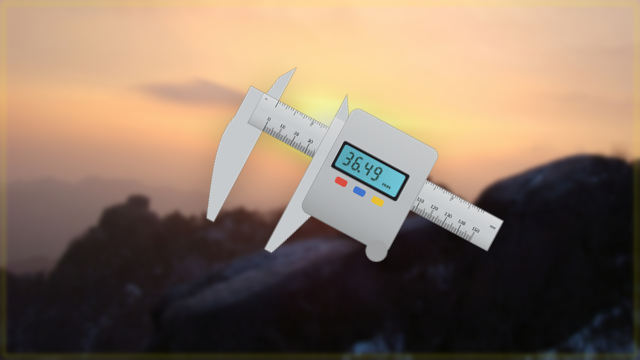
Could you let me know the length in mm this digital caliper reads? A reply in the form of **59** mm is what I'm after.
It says **36.49** mm
